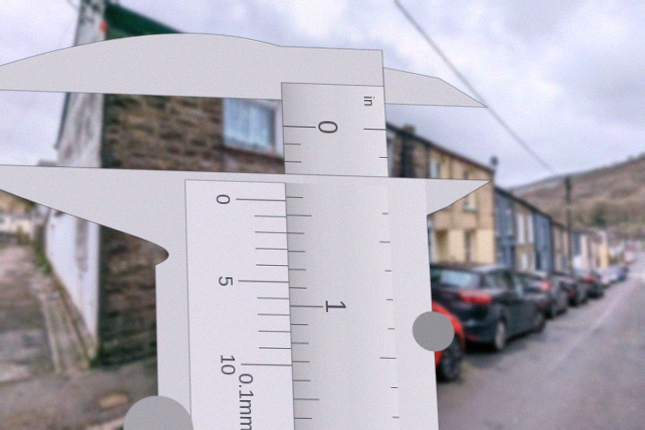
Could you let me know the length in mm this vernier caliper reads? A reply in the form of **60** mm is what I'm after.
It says **4.2** mm
